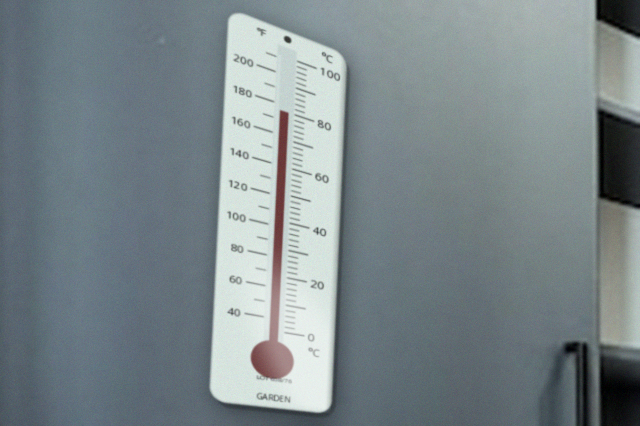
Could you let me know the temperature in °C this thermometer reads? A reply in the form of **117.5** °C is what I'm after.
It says **80** °C
